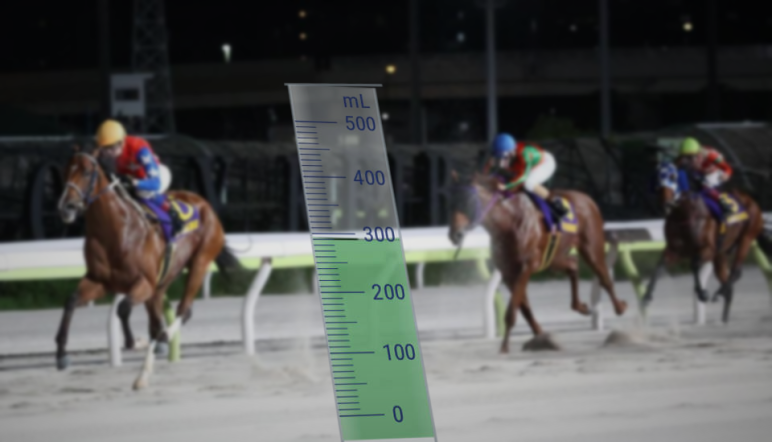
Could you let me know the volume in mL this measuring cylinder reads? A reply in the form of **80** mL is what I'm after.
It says **290** mL
